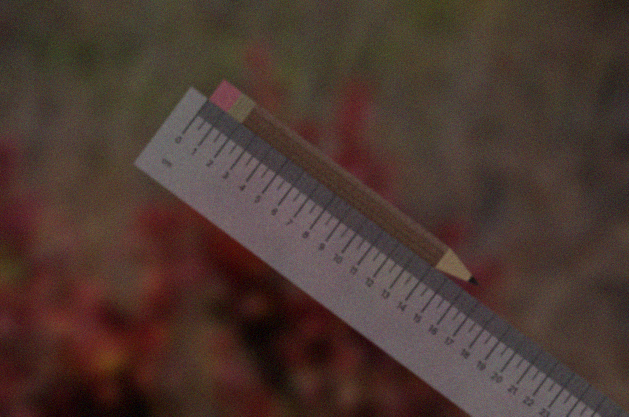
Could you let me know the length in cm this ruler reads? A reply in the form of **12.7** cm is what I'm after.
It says **16.5** cm
